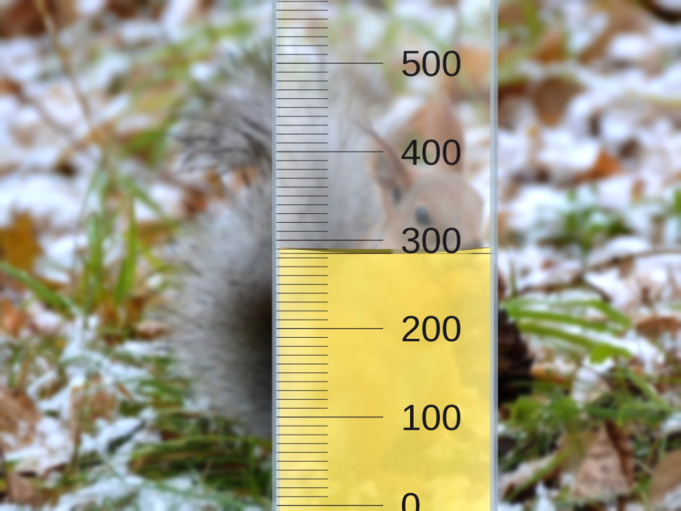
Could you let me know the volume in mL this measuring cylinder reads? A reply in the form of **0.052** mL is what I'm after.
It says **285** mL
